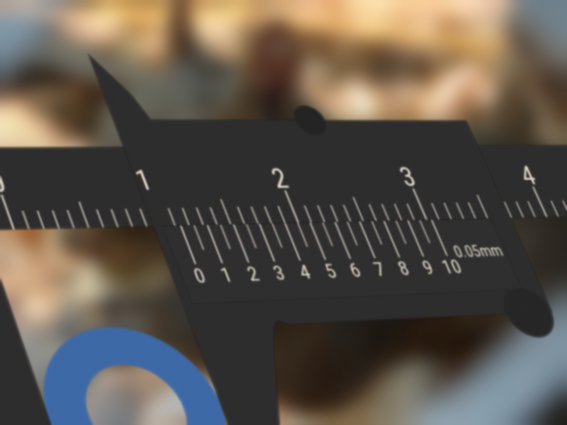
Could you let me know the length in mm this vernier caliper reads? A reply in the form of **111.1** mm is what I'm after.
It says **11.4** mm
